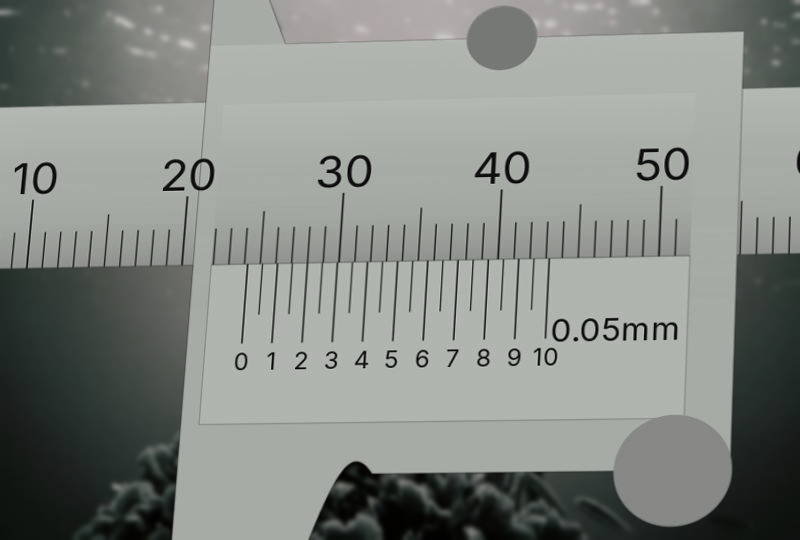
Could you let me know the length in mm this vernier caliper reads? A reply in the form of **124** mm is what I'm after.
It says **24.2** mm
